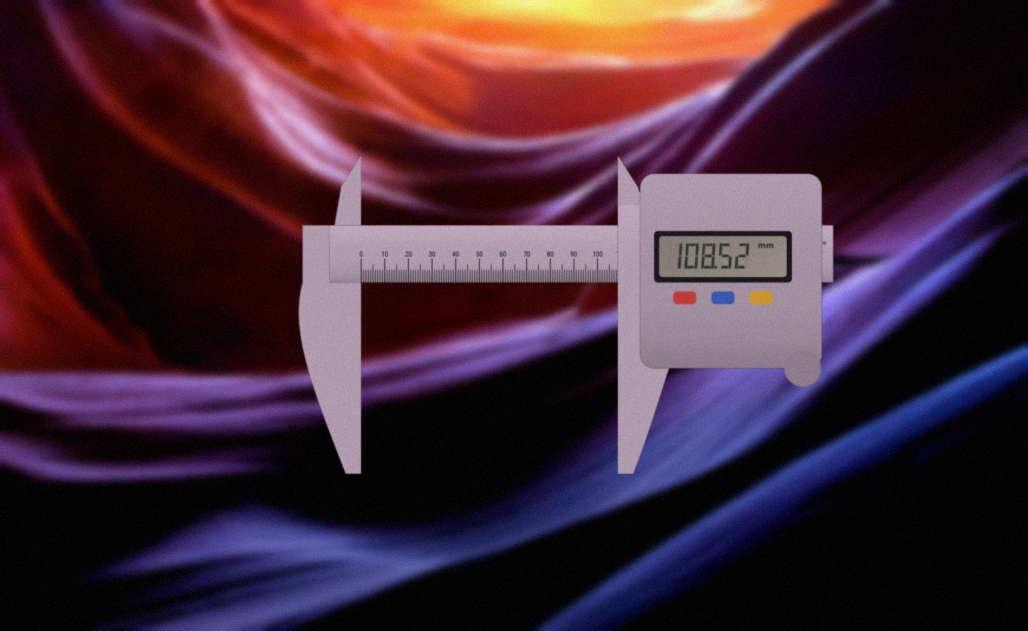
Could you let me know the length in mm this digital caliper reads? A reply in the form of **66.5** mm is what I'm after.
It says **108.52** mm
